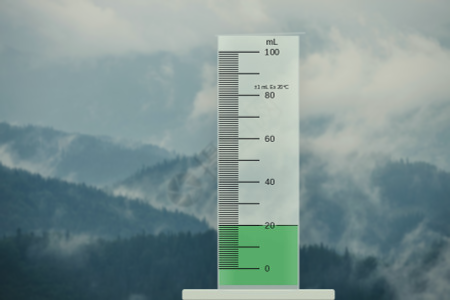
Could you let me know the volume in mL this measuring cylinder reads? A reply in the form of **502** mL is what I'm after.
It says **20** mL
